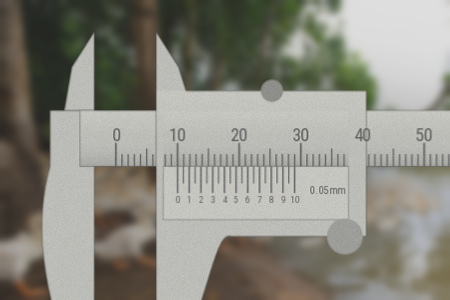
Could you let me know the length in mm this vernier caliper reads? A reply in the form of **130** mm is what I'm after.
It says **10.0** mm
